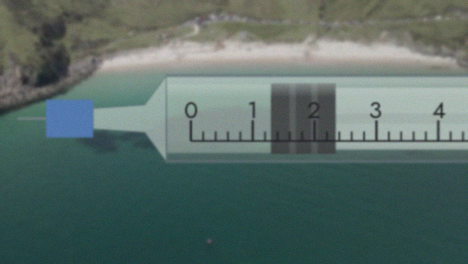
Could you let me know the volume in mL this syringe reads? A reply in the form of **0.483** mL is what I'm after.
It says **1.3** mL
